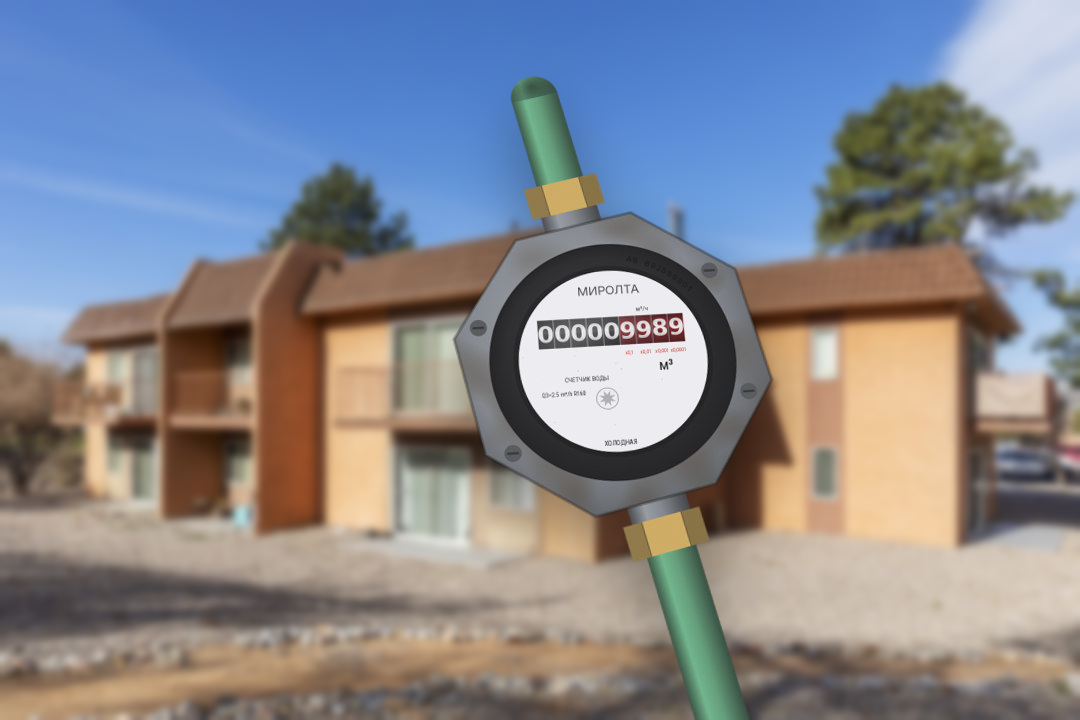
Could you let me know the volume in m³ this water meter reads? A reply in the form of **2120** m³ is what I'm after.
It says **0.9989** m³
